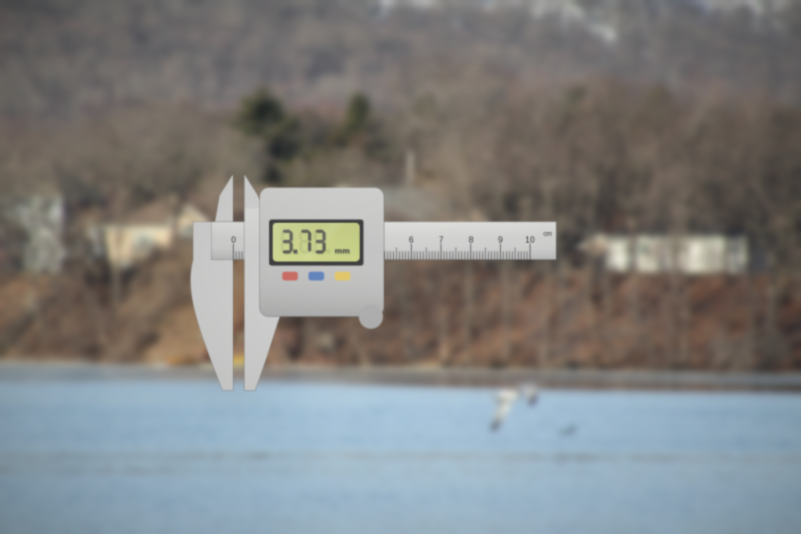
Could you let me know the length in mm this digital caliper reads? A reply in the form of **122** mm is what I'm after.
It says **3.73** mm
